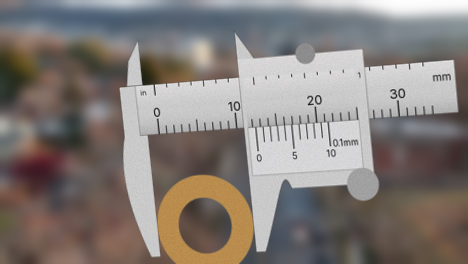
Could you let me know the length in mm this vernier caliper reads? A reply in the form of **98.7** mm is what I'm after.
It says **12.4** mm
